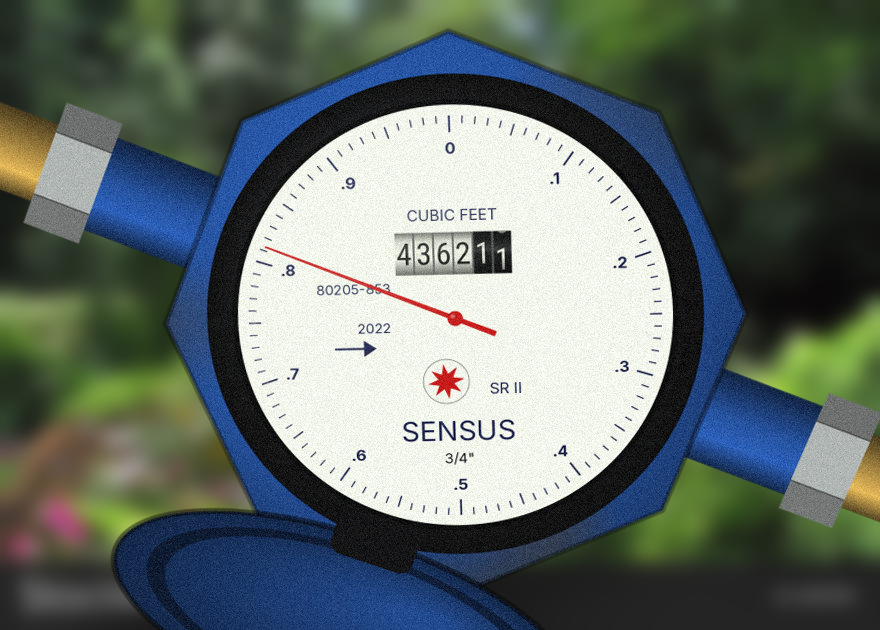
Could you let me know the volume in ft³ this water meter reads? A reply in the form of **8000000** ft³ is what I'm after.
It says **436210.81** ft³
